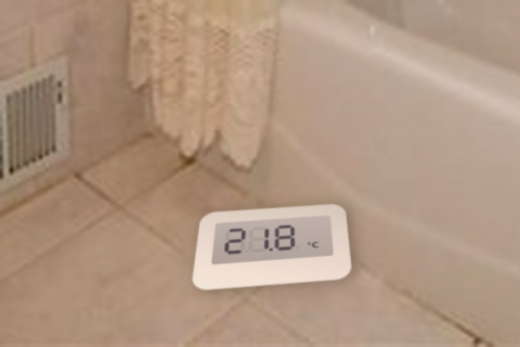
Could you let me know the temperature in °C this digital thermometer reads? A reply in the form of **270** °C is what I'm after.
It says **21.8** °C
